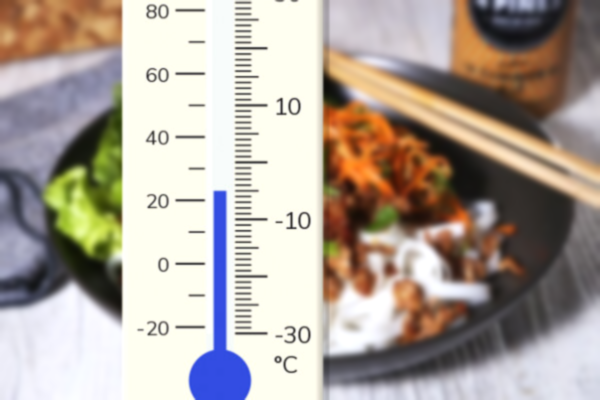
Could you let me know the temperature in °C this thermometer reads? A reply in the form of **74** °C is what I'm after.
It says **-5** °C
